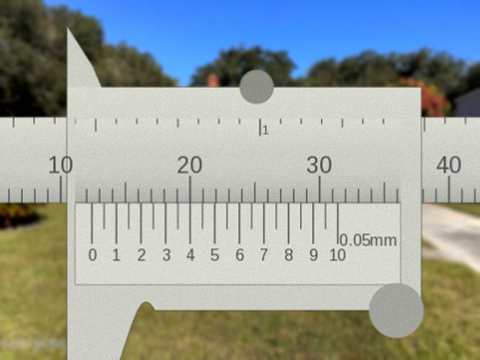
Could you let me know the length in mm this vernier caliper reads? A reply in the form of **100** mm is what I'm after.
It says **12.4** mm
